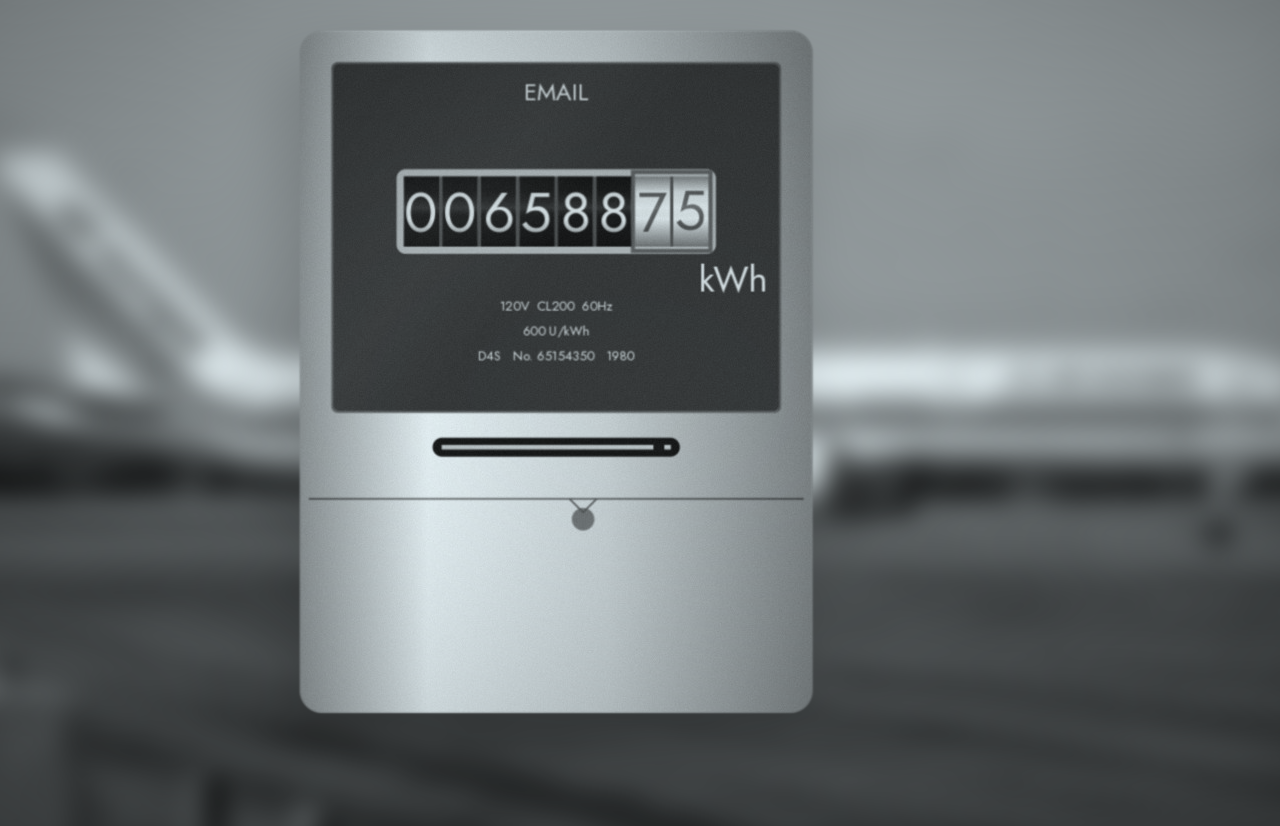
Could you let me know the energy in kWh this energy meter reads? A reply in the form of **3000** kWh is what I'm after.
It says **6588.75** kWh
